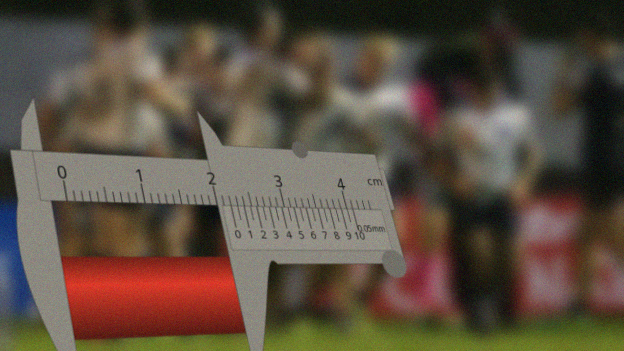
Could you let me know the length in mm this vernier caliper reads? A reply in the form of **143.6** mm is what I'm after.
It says **22.0** mm
